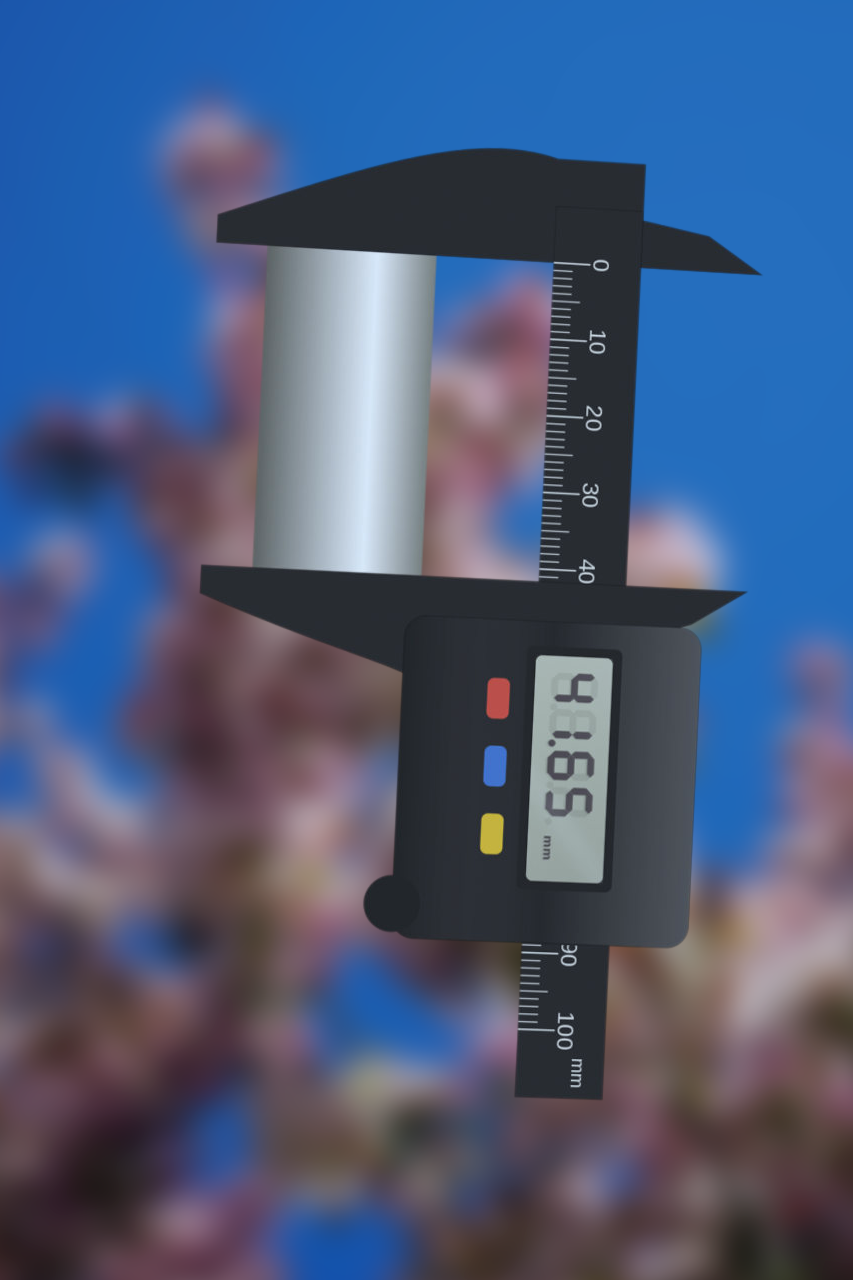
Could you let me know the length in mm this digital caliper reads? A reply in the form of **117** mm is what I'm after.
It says **41.65** mm
